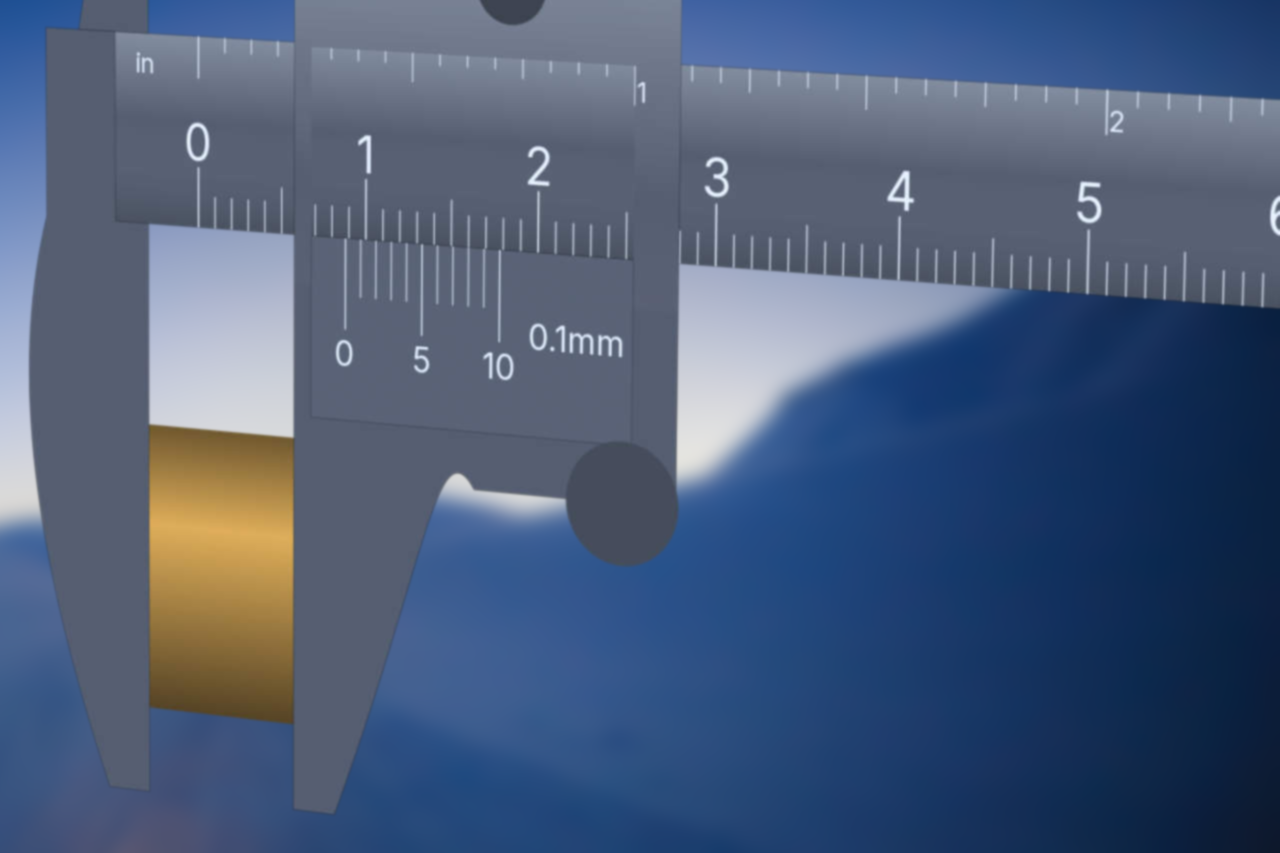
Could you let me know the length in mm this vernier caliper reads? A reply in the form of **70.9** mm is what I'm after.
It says **8.8** mm
